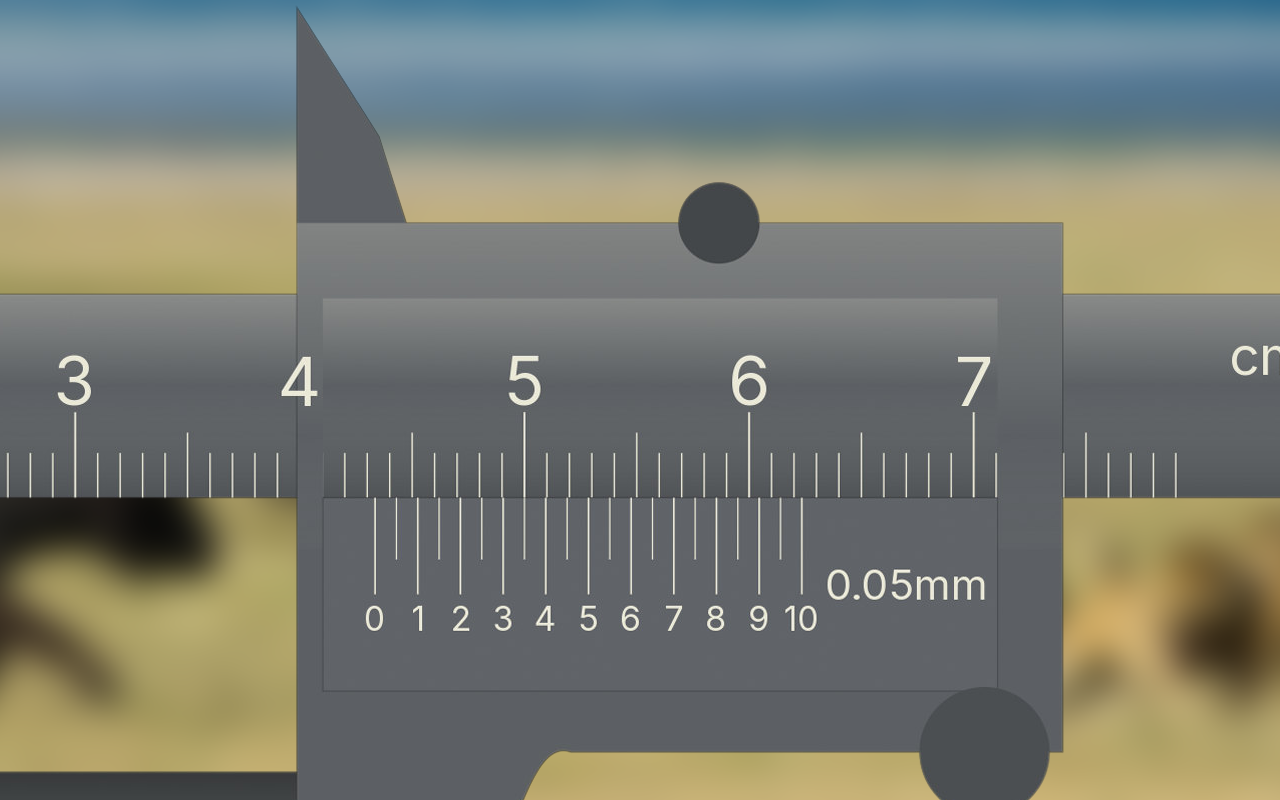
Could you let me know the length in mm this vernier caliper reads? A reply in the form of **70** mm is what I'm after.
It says **43.35** mm
